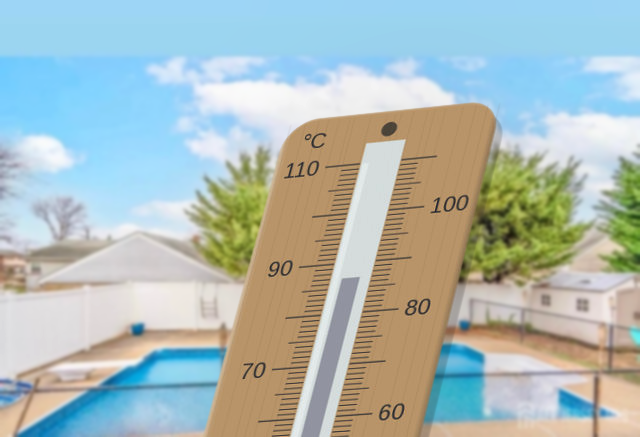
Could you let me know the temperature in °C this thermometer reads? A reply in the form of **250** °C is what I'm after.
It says **87** °C
